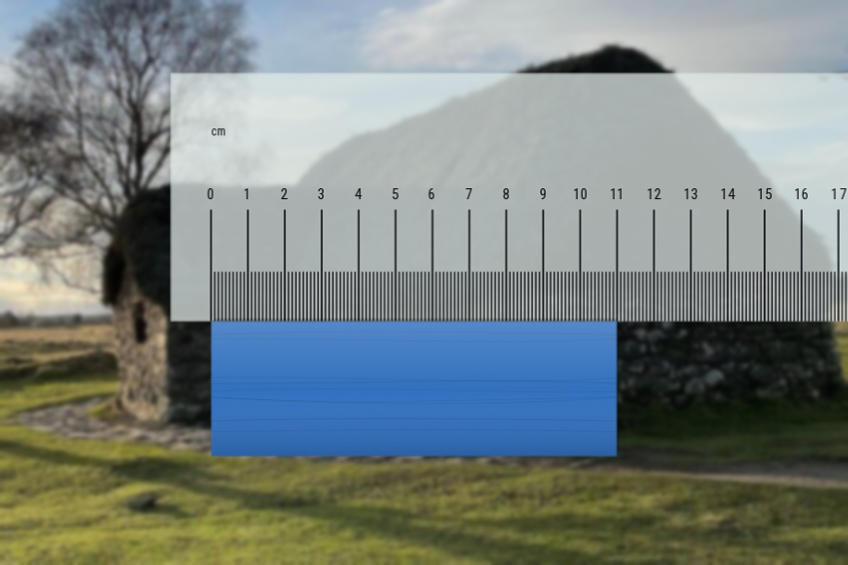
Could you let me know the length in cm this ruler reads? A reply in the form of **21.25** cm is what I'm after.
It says **11** cm
